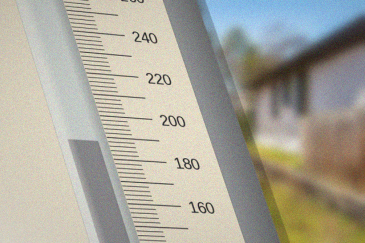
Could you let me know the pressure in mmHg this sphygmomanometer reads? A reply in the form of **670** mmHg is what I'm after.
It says **188** mmHg
